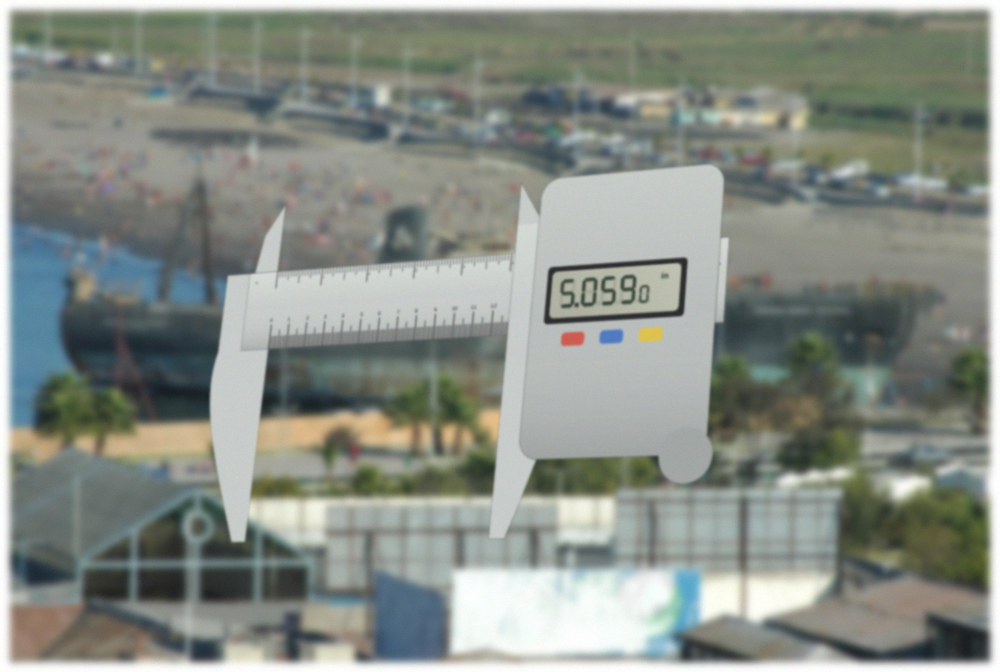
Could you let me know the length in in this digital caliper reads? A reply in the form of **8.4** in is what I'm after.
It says **5.0590** in
